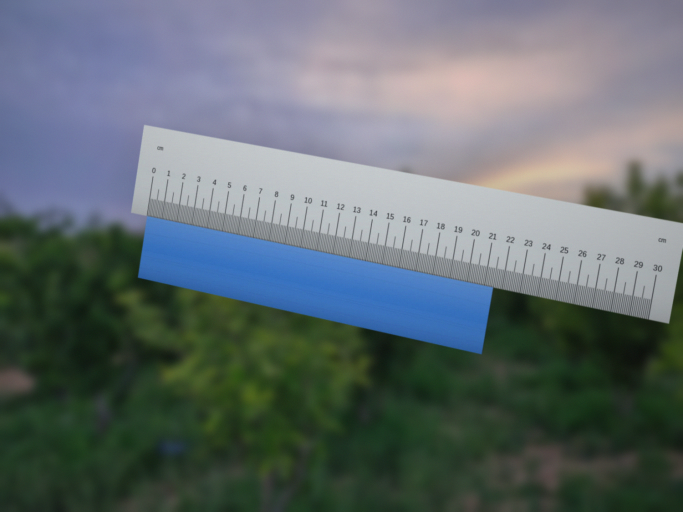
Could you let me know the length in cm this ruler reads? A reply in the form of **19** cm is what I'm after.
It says **21.5** cm
